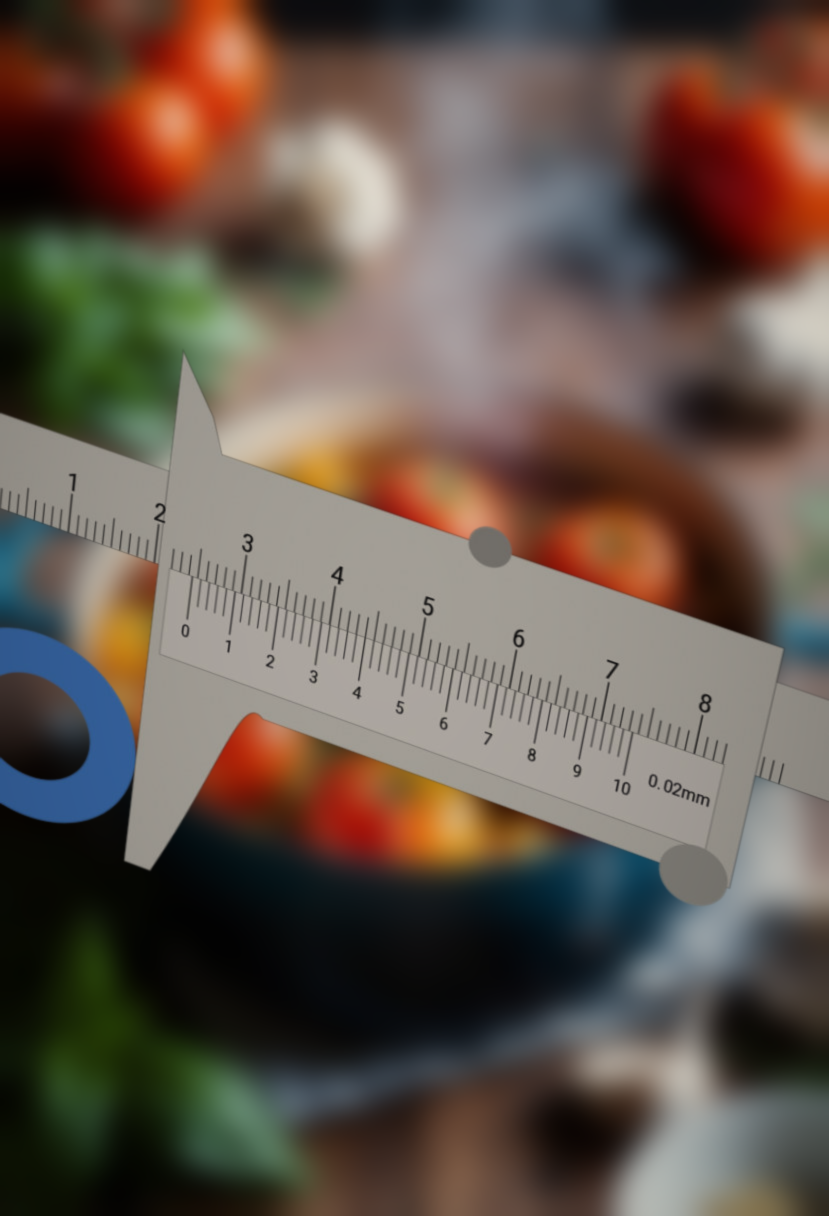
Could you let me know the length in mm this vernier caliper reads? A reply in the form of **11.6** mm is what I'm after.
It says **24.4** mm
